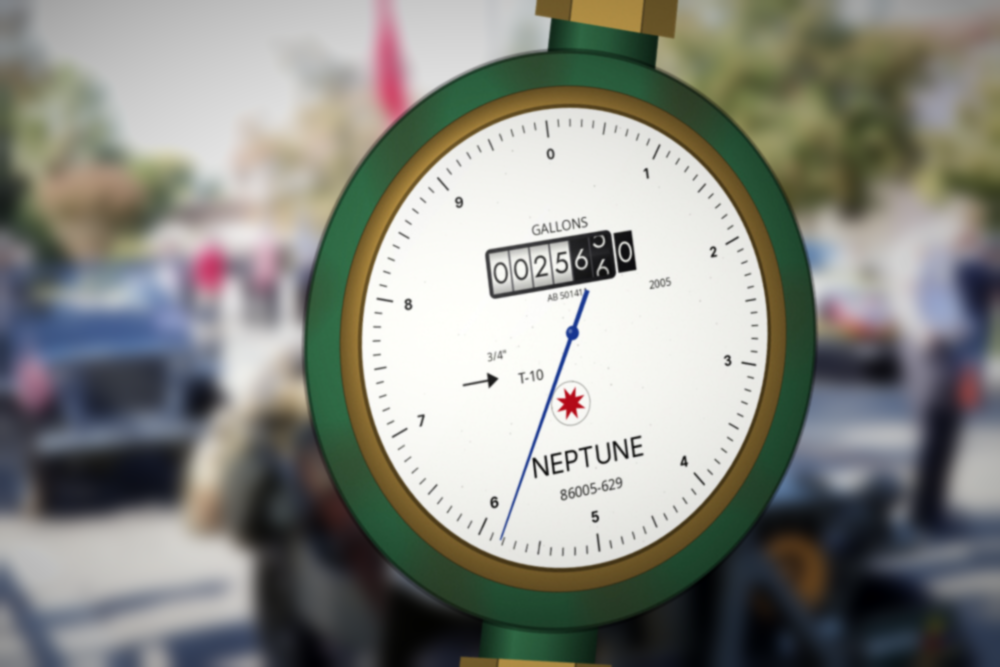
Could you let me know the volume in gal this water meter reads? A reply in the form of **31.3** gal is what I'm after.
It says **25655.8** gal
